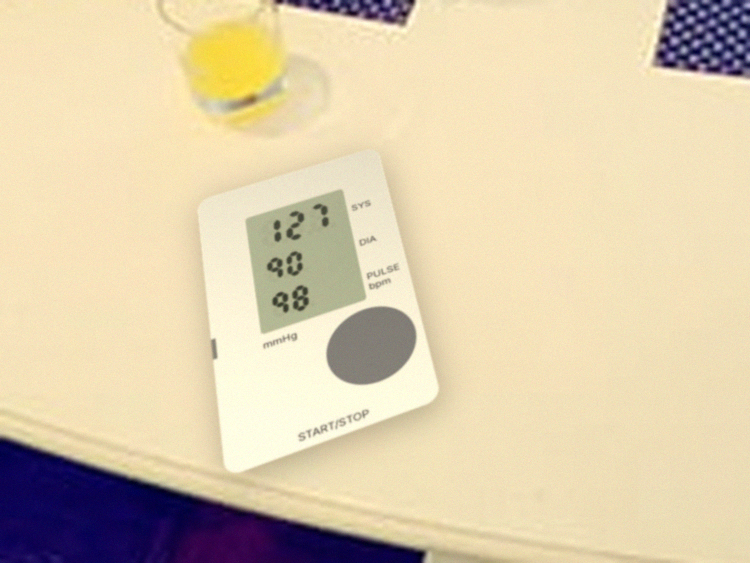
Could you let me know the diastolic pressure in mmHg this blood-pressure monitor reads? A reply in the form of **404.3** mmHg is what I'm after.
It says **90** mmHg
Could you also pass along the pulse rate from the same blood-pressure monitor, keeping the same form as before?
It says **98** bpm
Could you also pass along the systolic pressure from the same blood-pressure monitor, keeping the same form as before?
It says **127** mmHg
